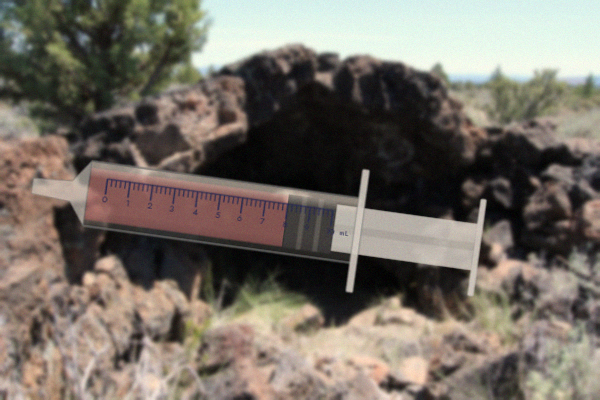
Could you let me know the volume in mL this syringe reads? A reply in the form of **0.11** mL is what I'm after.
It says **8** mL
